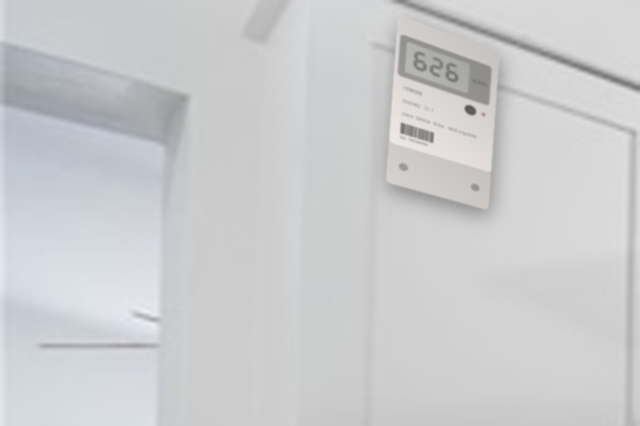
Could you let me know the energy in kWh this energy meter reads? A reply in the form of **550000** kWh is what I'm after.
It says **626** kWh
